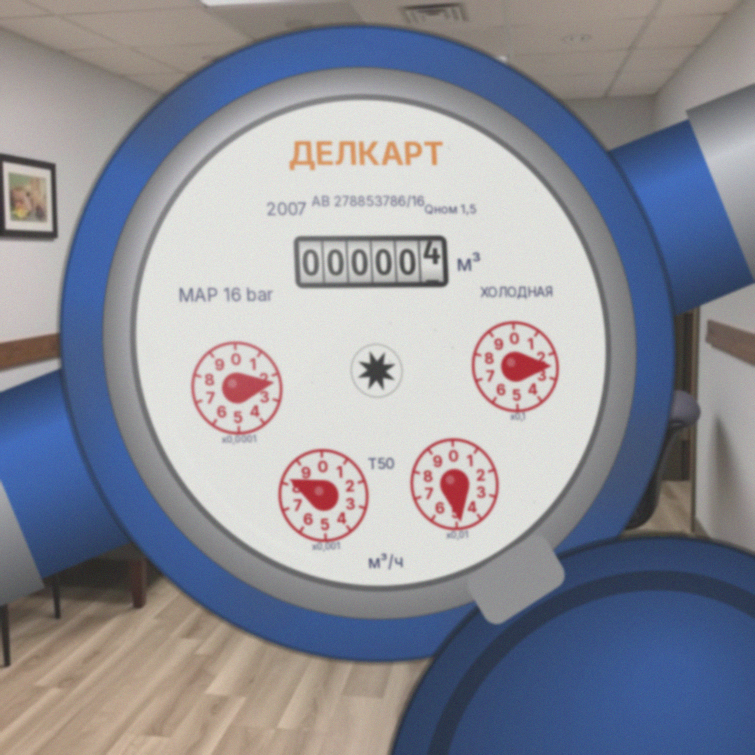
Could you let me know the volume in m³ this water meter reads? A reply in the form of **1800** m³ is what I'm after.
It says **4.2482** m³
